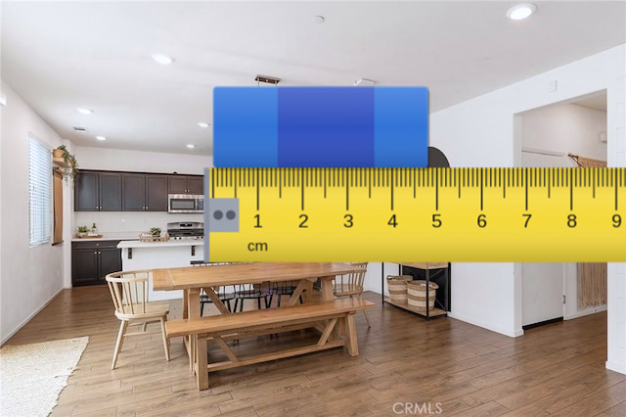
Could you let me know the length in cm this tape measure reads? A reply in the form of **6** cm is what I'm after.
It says **4.8** cm
